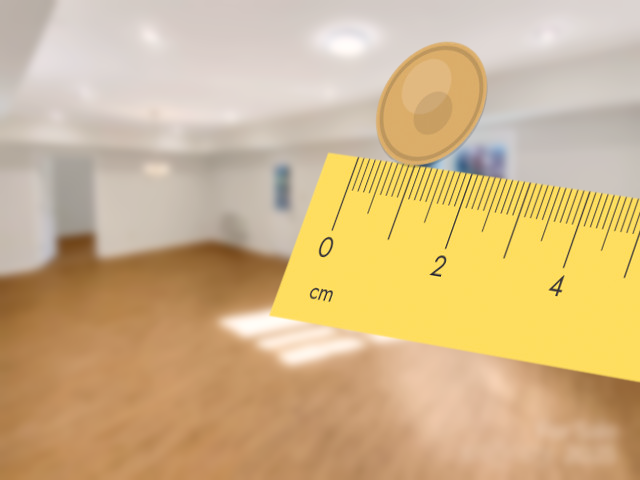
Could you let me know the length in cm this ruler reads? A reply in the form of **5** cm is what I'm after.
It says **1.8** cm
